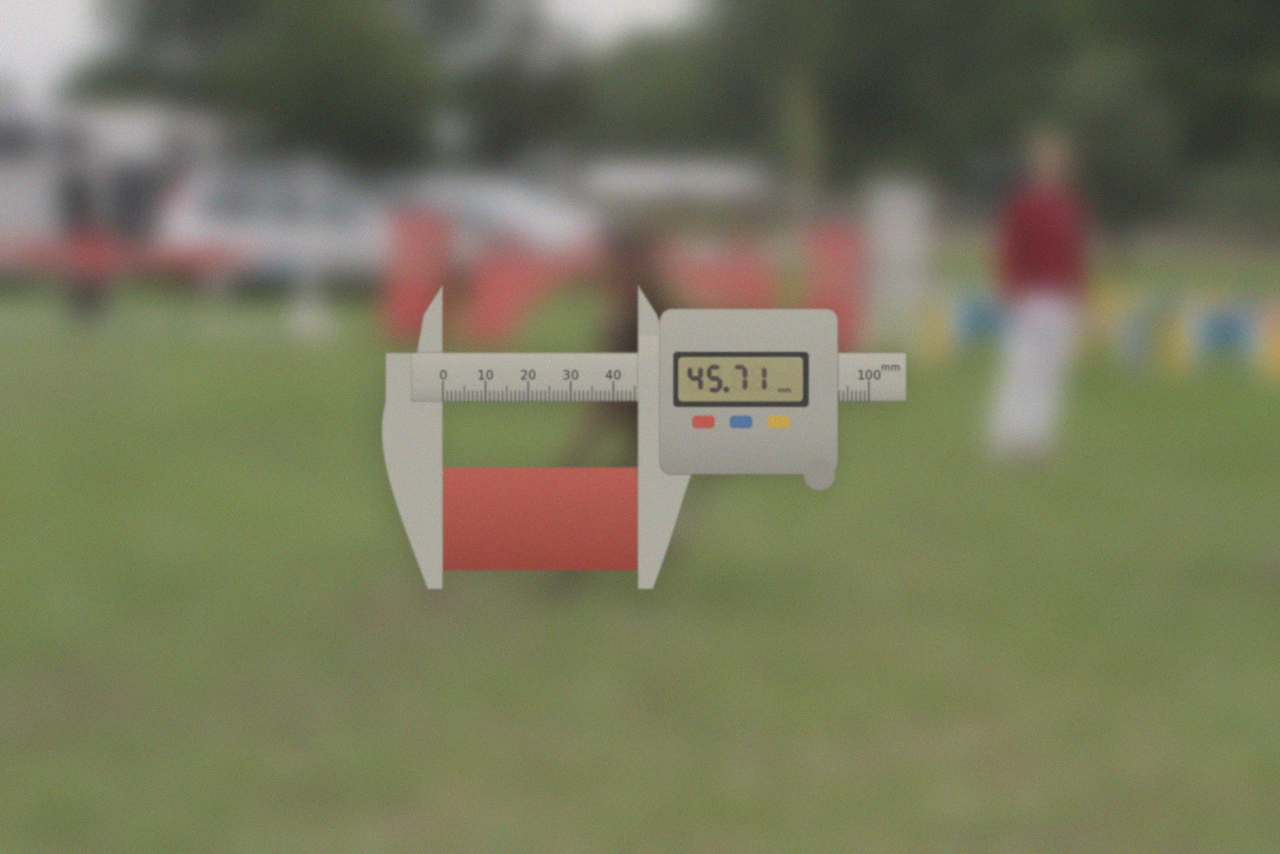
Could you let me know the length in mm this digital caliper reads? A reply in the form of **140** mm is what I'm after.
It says **45.71** mm
